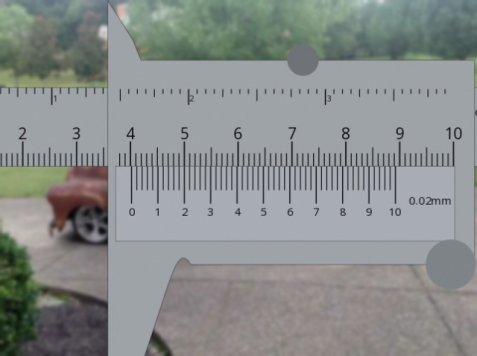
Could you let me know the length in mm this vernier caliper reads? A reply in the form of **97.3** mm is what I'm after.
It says **40.2** mm
